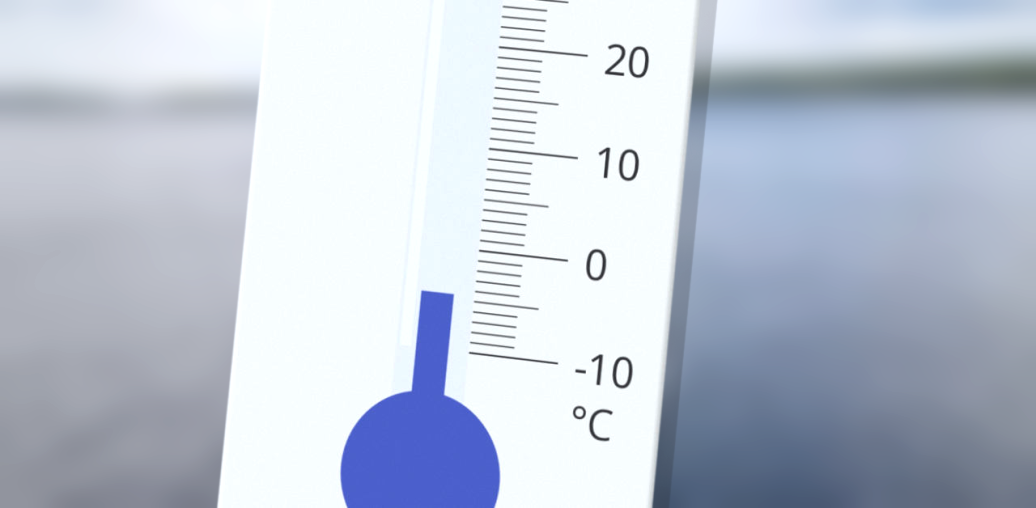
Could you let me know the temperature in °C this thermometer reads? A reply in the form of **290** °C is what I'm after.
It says **-4.5** °C
